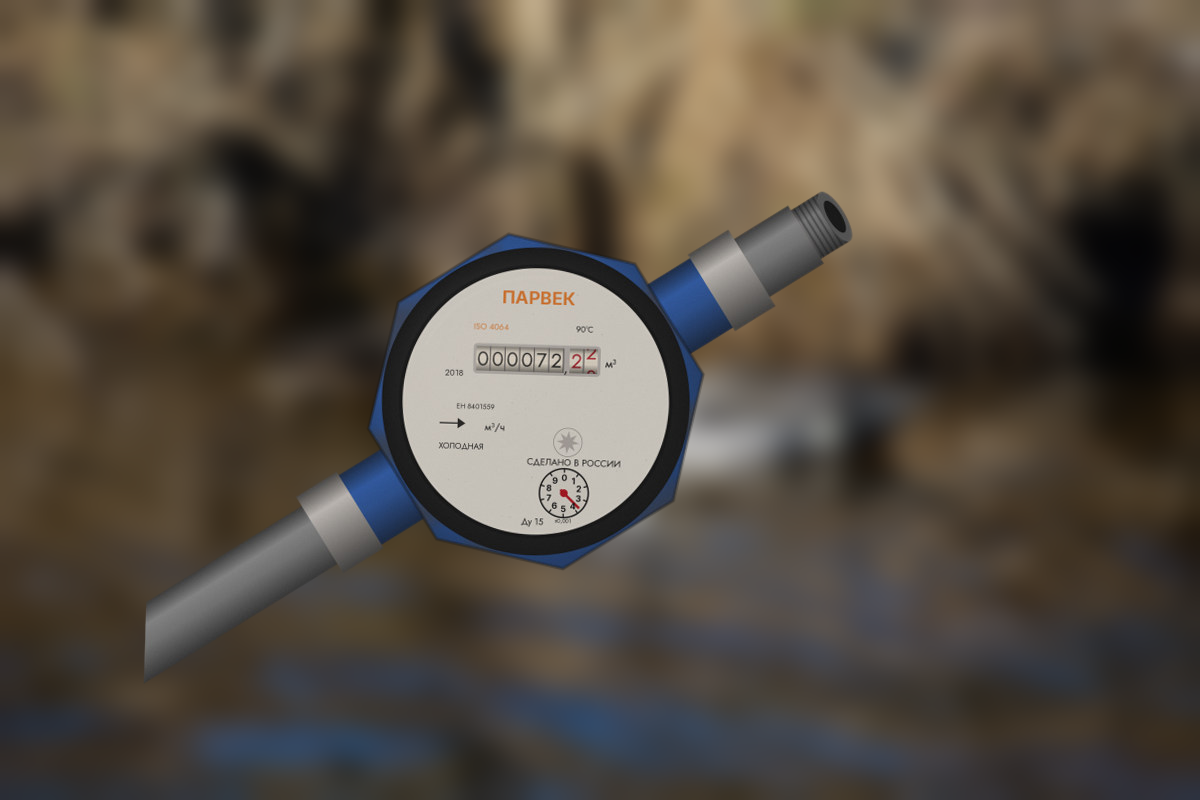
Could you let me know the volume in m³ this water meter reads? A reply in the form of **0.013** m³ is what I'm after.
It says **72.223** m³
